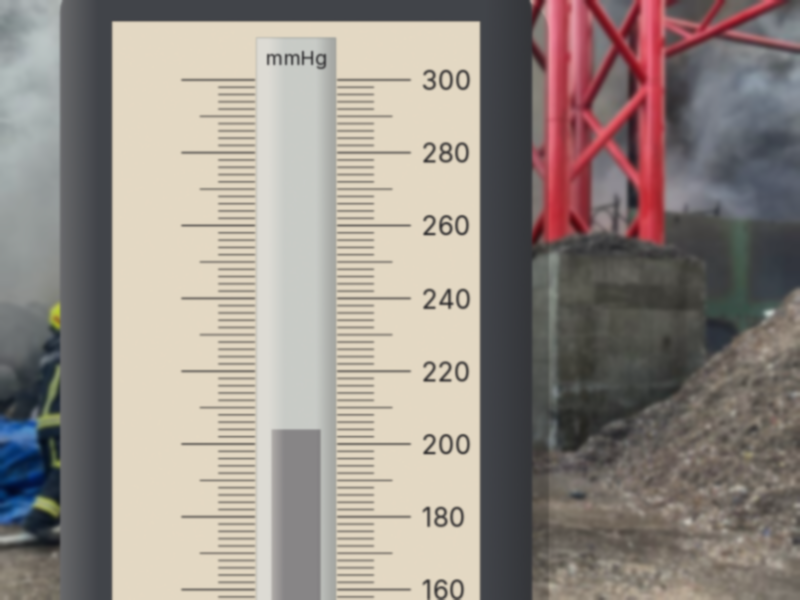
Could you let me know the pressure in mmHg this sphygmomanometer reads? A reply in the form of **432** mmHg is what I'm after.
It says **204** mmHg
